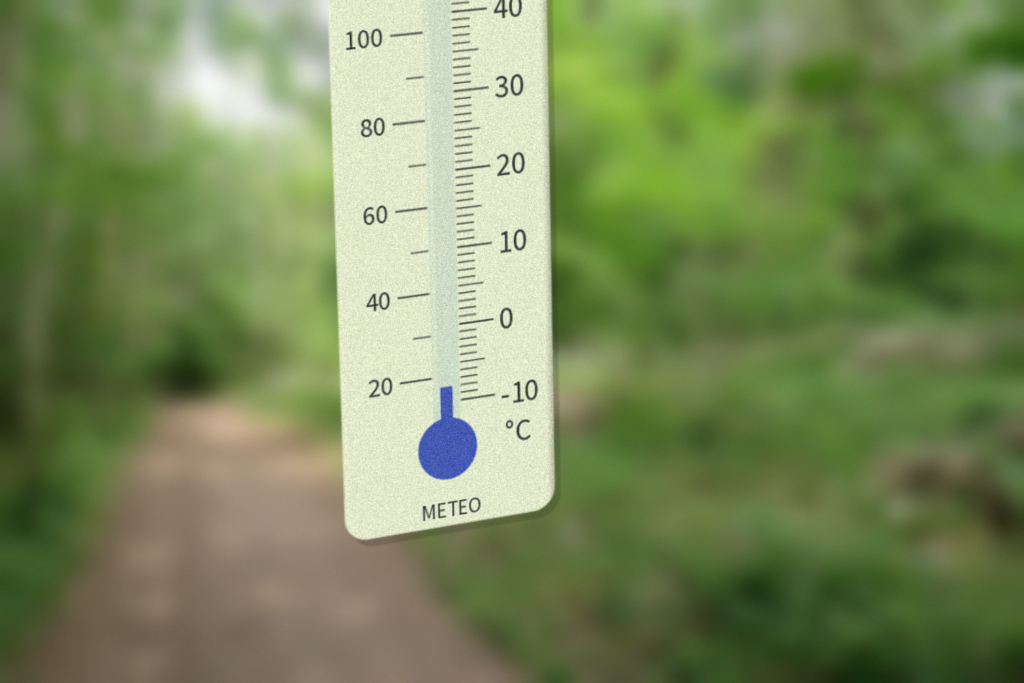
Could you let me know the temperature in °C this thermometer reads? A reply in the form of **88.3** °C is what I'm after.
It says **-8** °C
